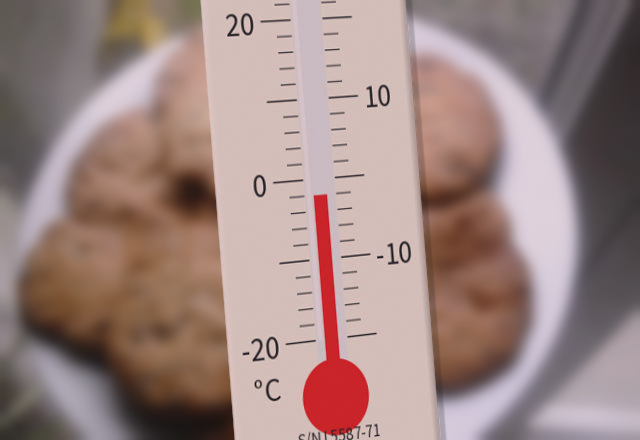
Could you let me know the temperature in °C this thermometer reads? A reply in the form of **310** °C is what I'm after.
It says **-2** °C
